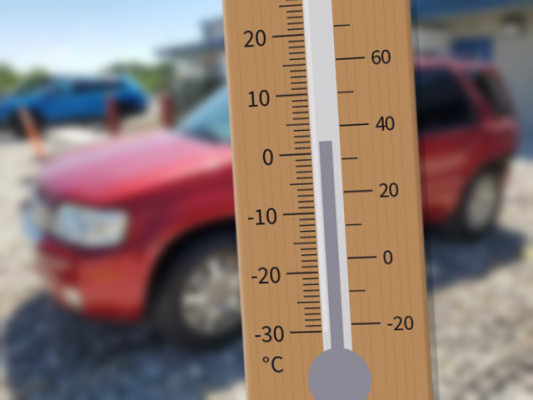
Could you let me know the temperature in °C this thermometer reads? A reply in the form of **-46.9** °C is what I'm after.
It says **2** °C
